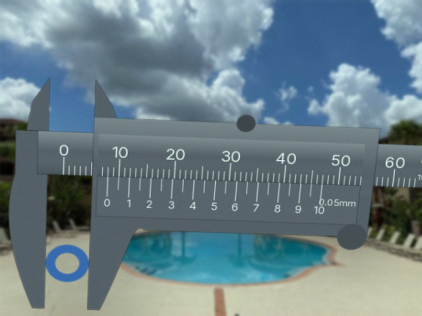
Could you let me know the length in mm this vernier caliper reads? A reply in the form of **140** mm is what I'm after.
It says **8.0** mm
